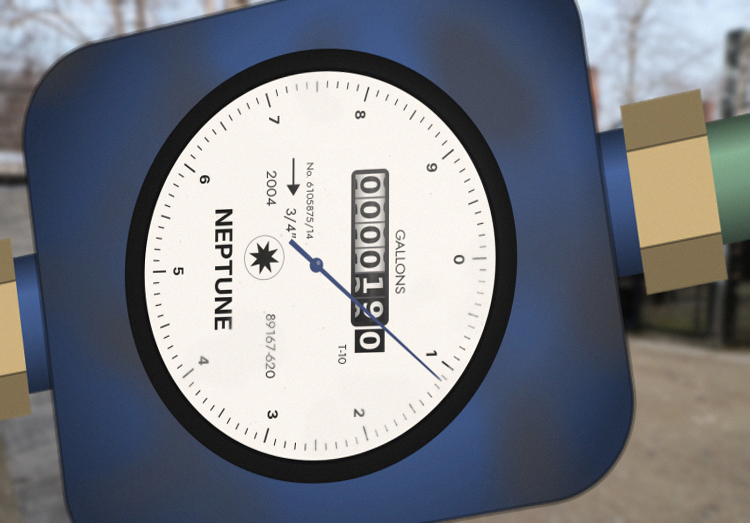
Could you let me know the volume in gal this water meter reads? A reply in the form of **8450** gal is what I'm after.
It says **191.1** gal
